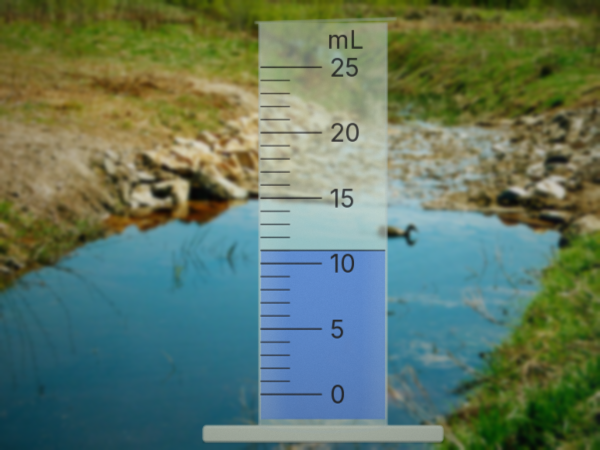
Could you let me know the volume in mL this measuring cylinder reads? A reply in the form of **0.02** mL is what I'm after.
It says **11** mL
